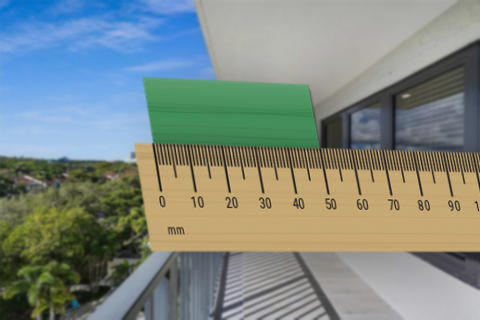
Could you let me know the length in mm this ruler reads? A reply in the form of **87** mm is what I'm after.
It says **50** mm
